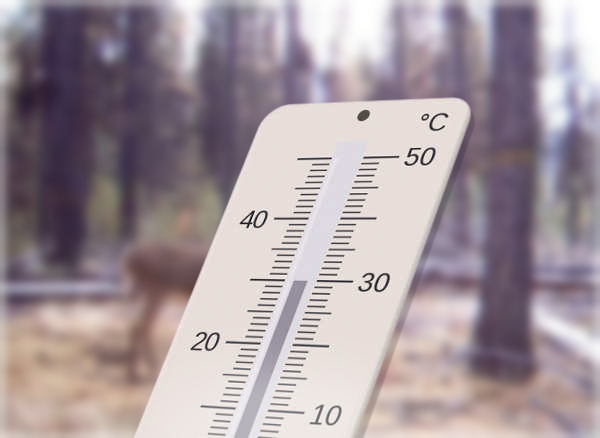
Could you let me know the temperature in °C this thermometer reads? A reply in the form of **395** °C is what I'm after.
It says **30** °C
